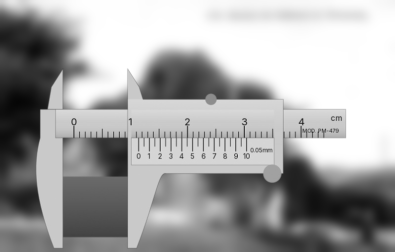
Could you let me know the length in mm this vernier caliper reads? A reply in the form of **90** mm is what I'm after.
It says **11.4** mm
